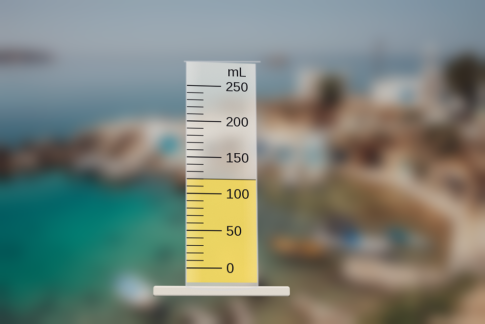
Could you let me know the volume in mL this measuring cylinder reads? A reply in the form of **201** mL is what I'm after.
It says **120** mL
